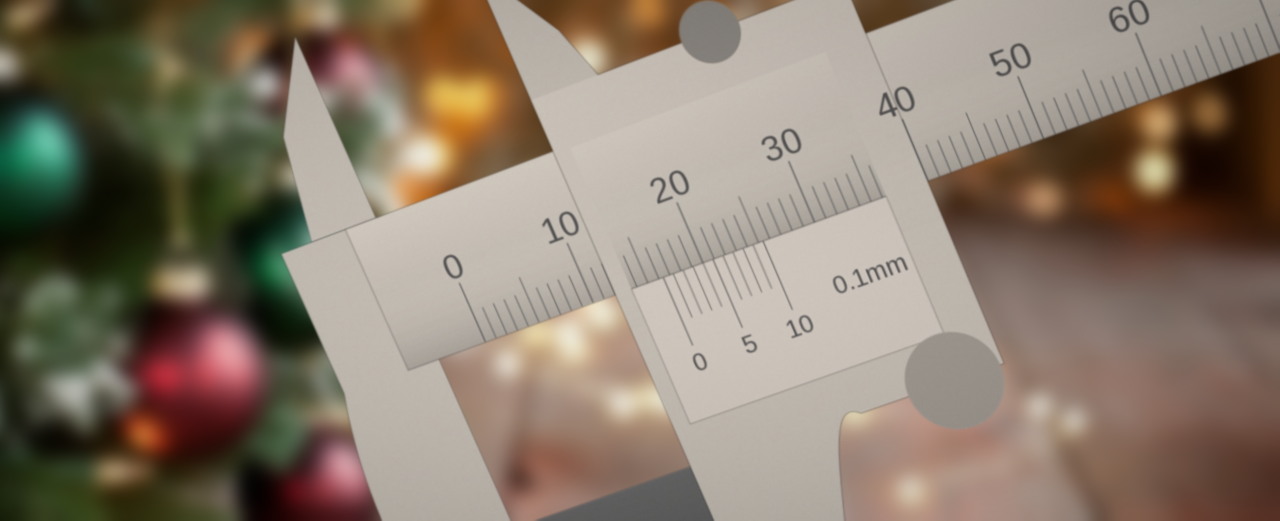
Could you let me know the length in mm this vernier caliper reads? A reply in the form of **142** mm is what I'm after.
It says **16.4** mm
